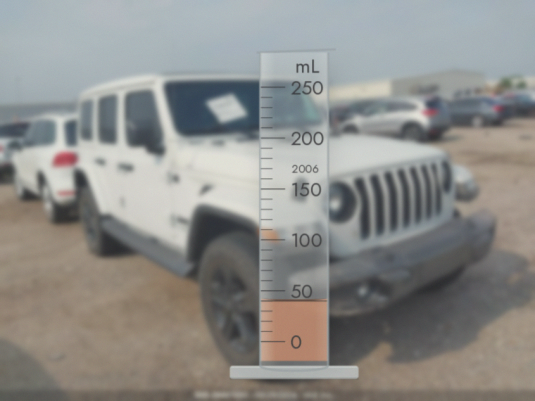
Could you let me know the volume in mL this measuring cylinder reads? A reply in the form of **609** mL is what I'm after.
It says **40** mL
